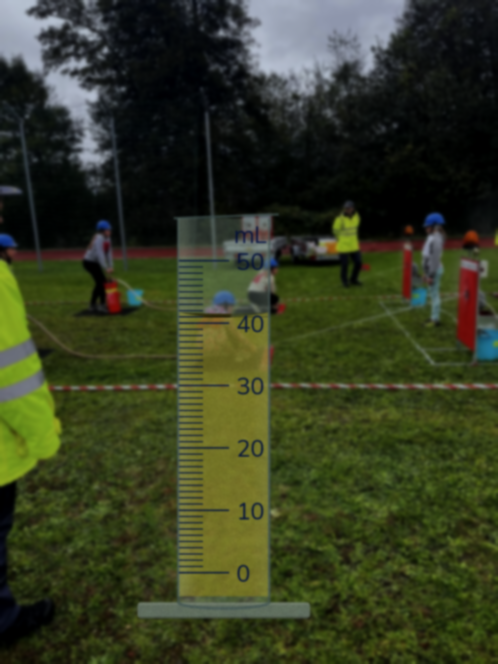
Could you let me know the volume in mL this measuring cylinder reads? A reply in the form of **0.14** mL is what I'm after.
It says **41** mL
